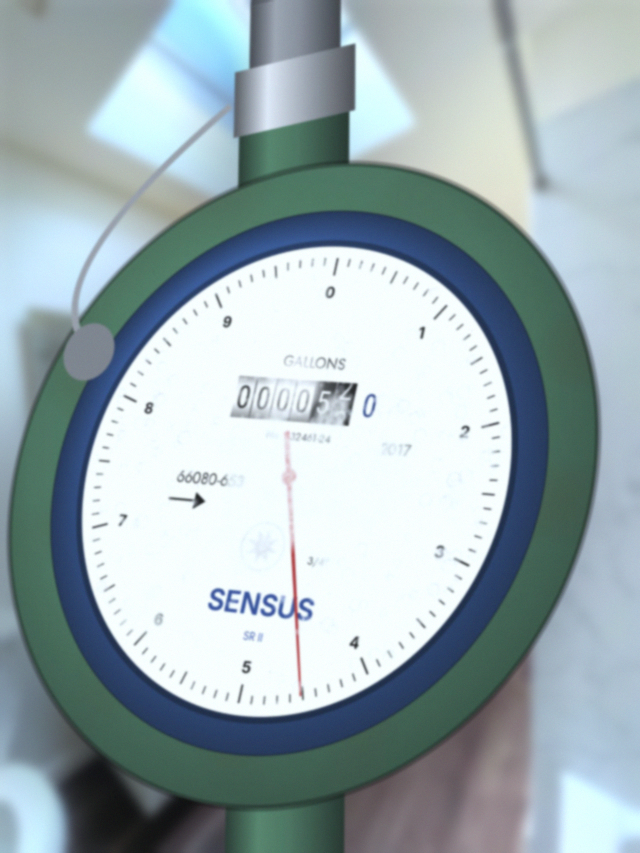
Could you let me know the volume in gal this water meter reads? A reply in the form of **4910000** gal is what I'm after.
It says **524.5** gal
